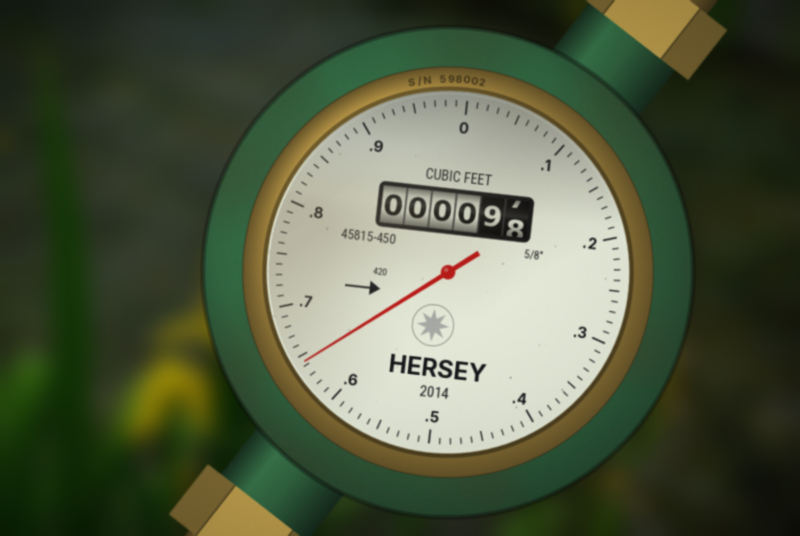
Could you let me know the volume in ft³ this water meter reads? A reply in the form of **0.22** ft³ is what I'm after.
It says **97.64** ft³
